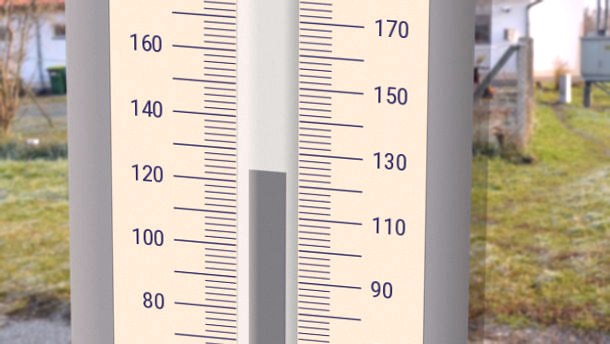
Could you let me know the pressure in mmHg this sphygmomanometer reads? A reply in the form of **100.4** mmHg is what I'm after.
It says **124** mmHg
